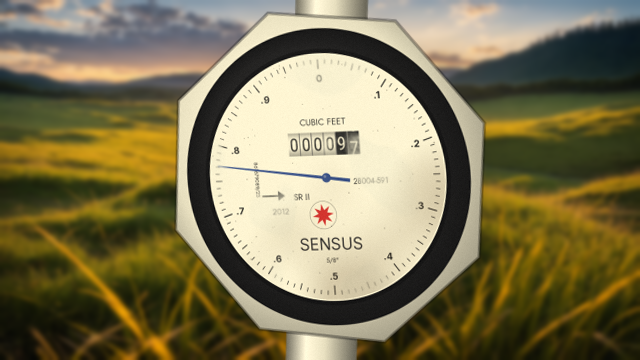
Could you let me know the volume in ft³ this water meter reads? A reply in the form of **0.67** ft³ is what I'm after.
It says **96.77** ft³
